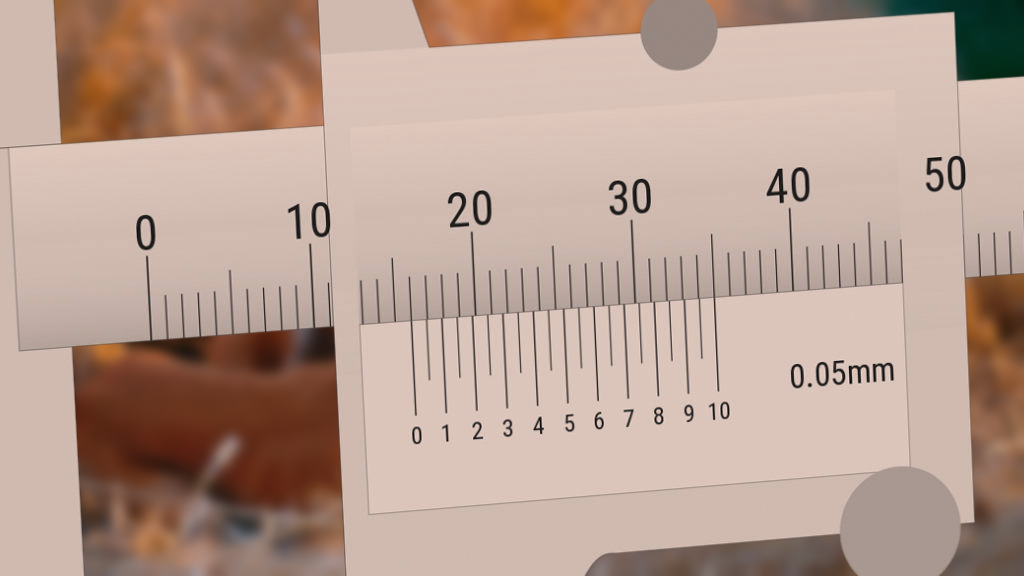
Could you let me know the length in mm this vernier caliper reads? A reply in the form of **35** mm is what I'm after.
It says **16.0** mm
